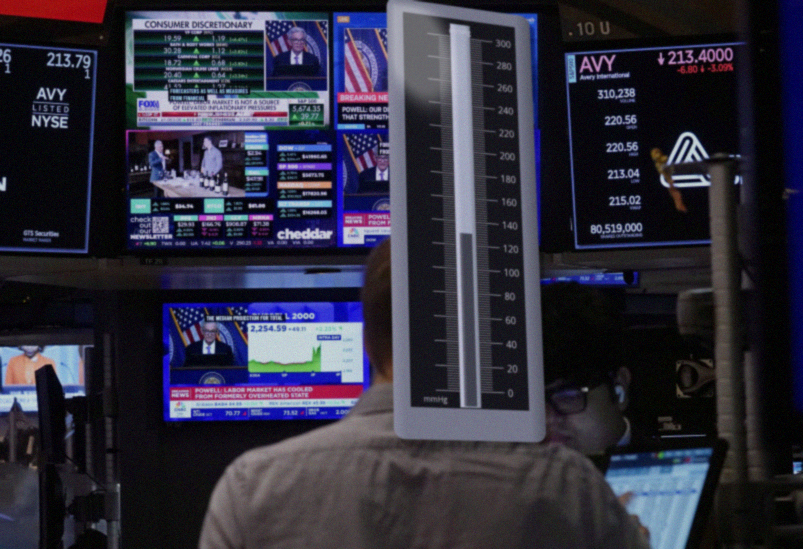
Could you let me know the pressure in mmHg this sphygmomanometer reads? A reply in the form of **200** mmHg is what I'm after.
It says **130** mmHg
